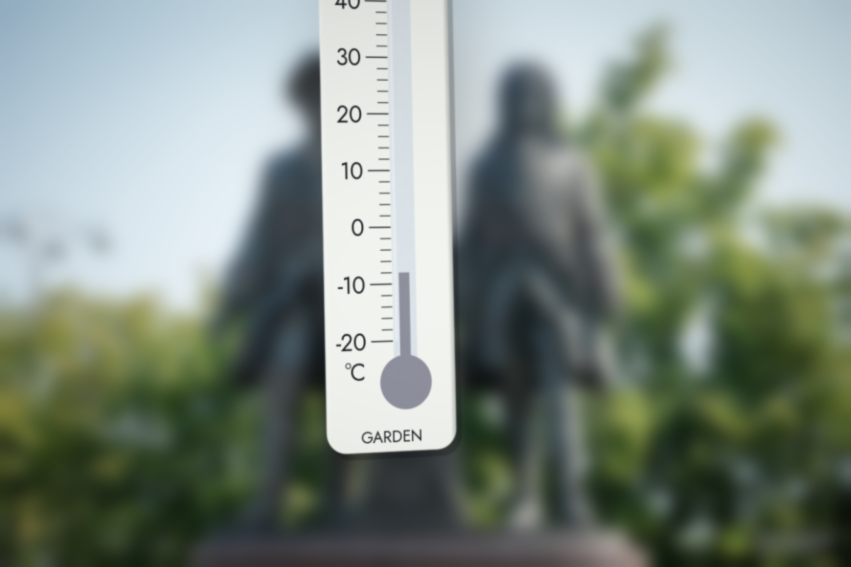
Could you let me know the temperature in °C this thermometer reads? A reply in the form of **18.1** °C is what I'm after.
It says **-8** °C
